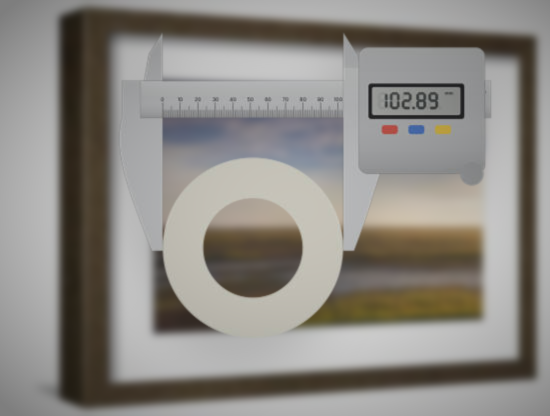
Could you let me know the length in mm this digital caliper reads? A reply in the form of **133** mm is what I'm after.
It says **102.89** mm
